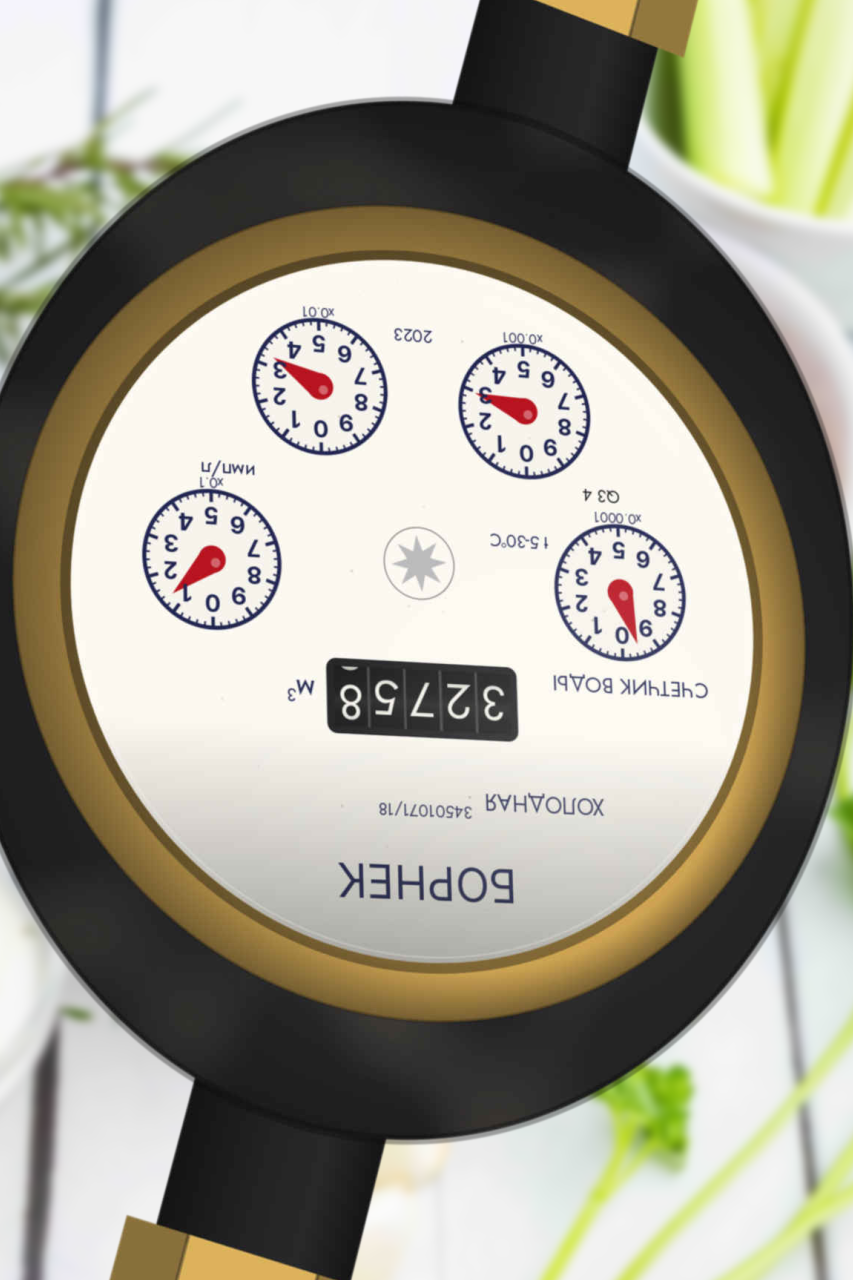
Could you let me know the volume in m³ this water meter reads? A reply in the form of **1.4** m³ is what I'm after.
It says **32758.1329** m³
